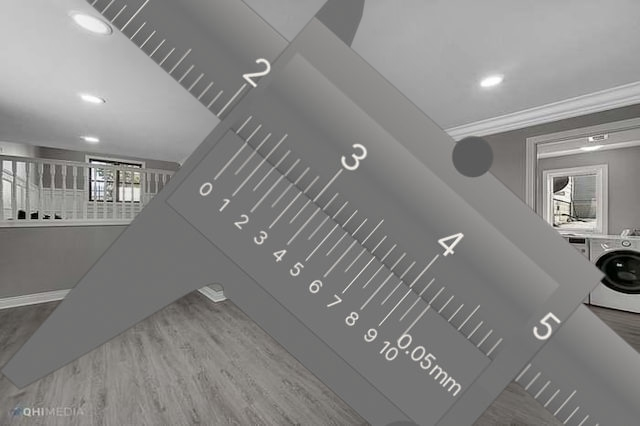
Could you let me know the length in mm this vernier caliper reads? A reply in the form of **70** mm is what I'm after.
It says **23.1** mm
